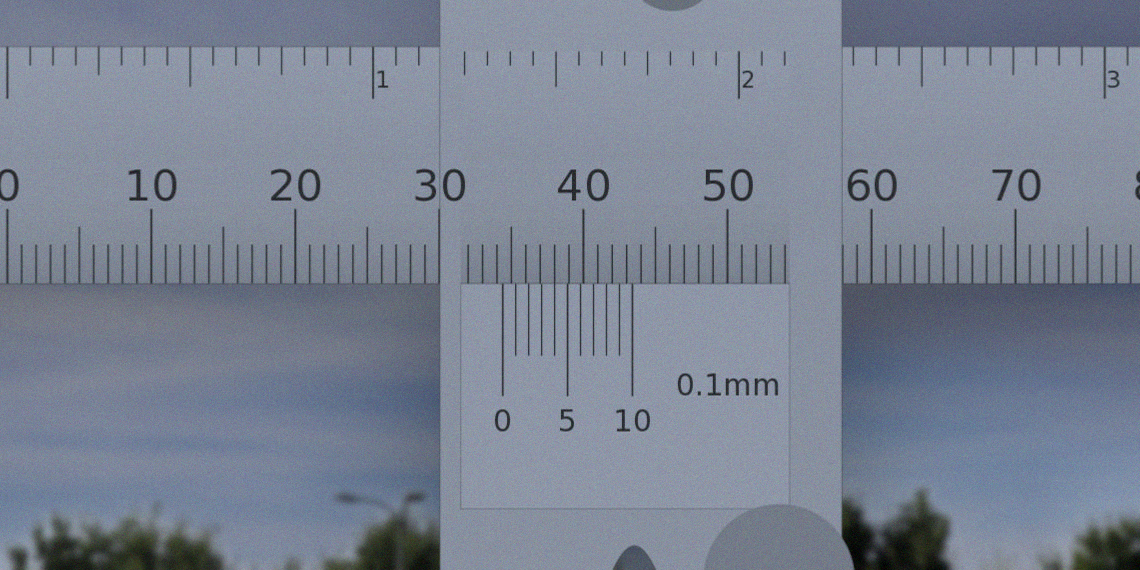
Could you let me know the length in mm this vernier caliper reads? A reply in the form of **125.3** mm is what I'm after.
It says **34.4** mm
